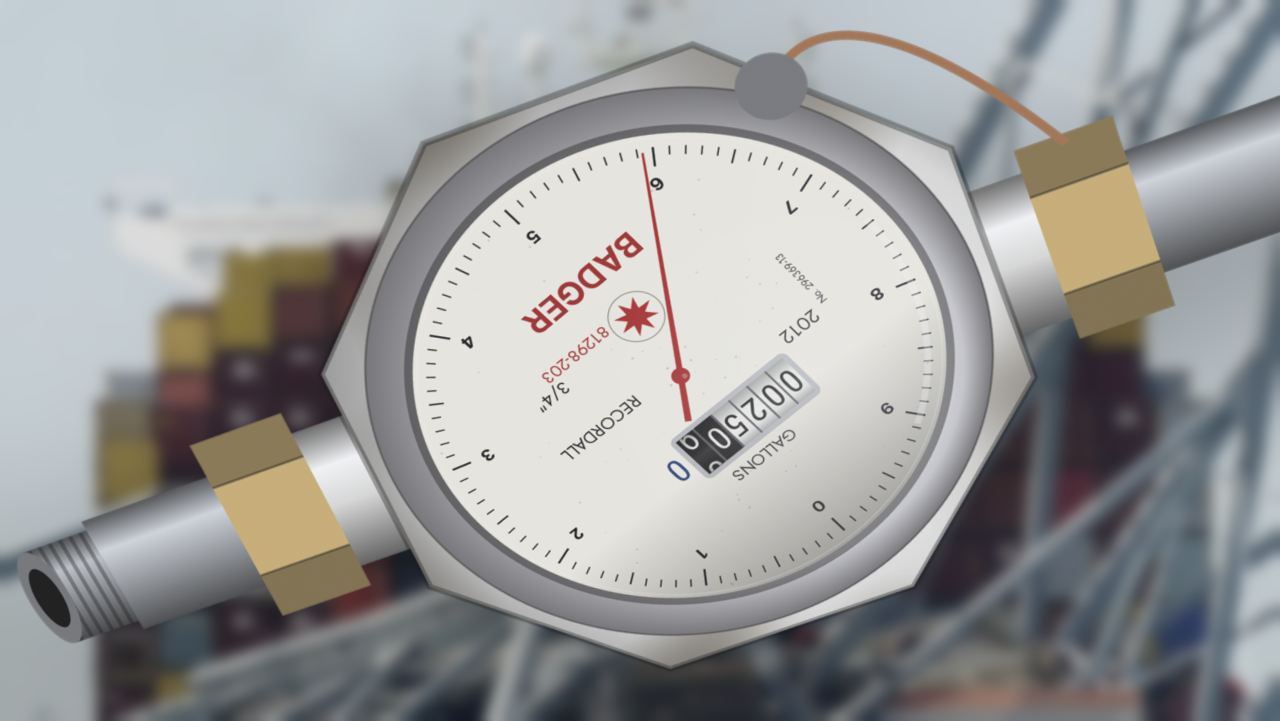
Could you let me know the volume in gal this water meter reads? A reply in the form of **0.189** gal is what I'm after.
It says **25085.9** gal
